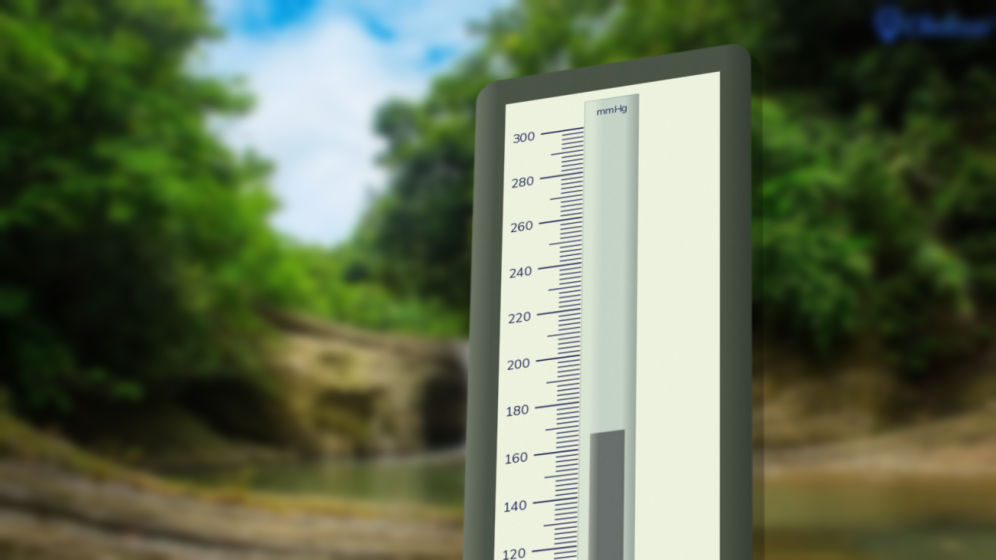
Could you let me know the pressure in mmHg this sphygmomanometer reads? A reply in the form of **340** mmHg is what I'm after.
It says **166** mmHg
